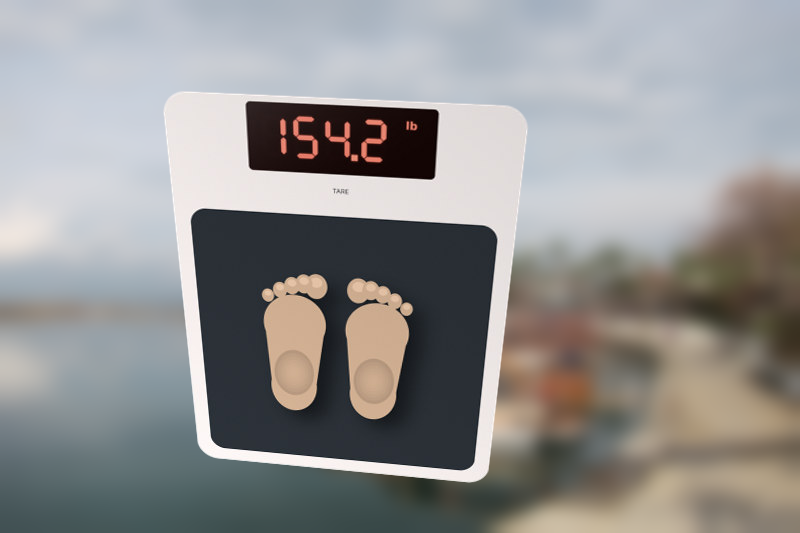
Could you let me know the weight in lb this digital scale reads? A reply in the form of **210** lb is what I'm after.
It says **154.2** lb
